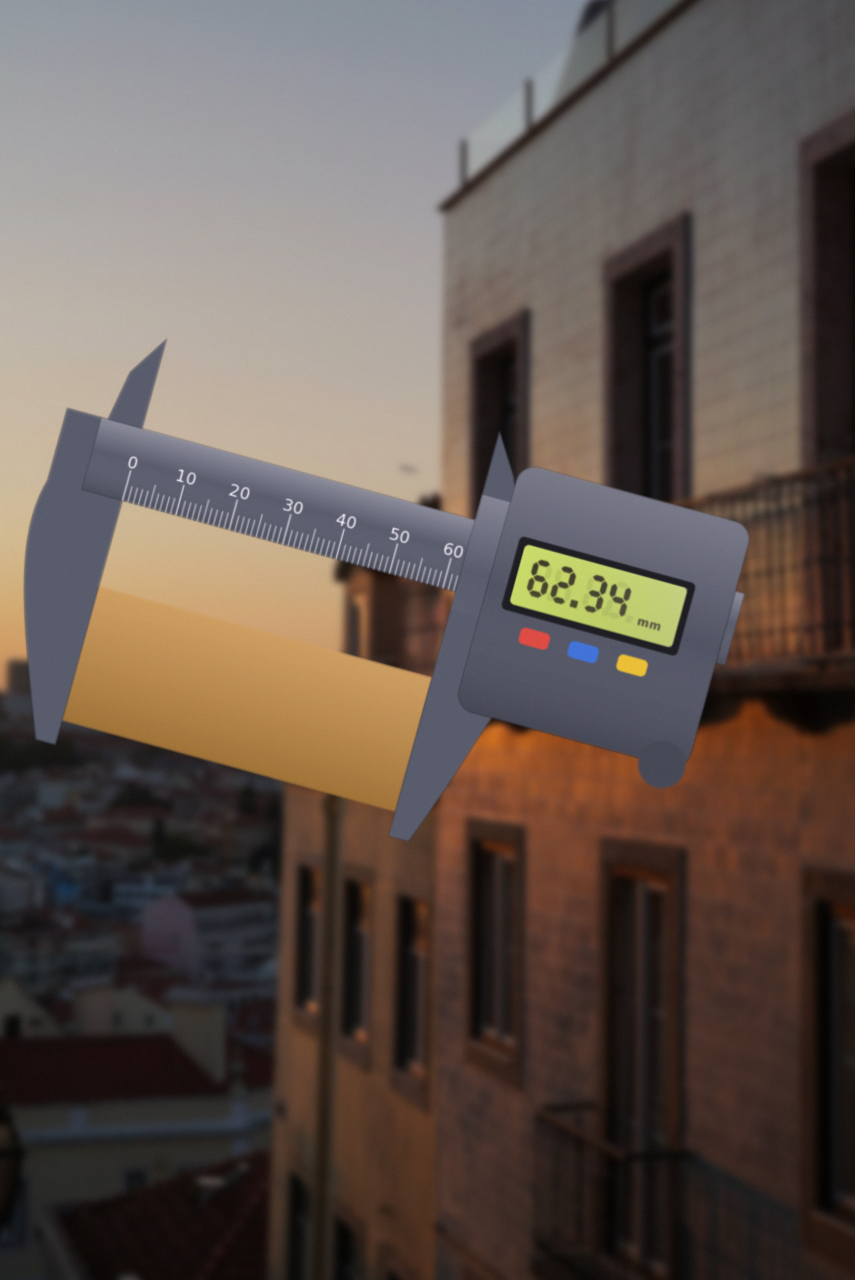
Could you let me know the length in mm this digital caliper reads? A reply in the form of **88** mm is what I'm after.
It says **62.34** mm
